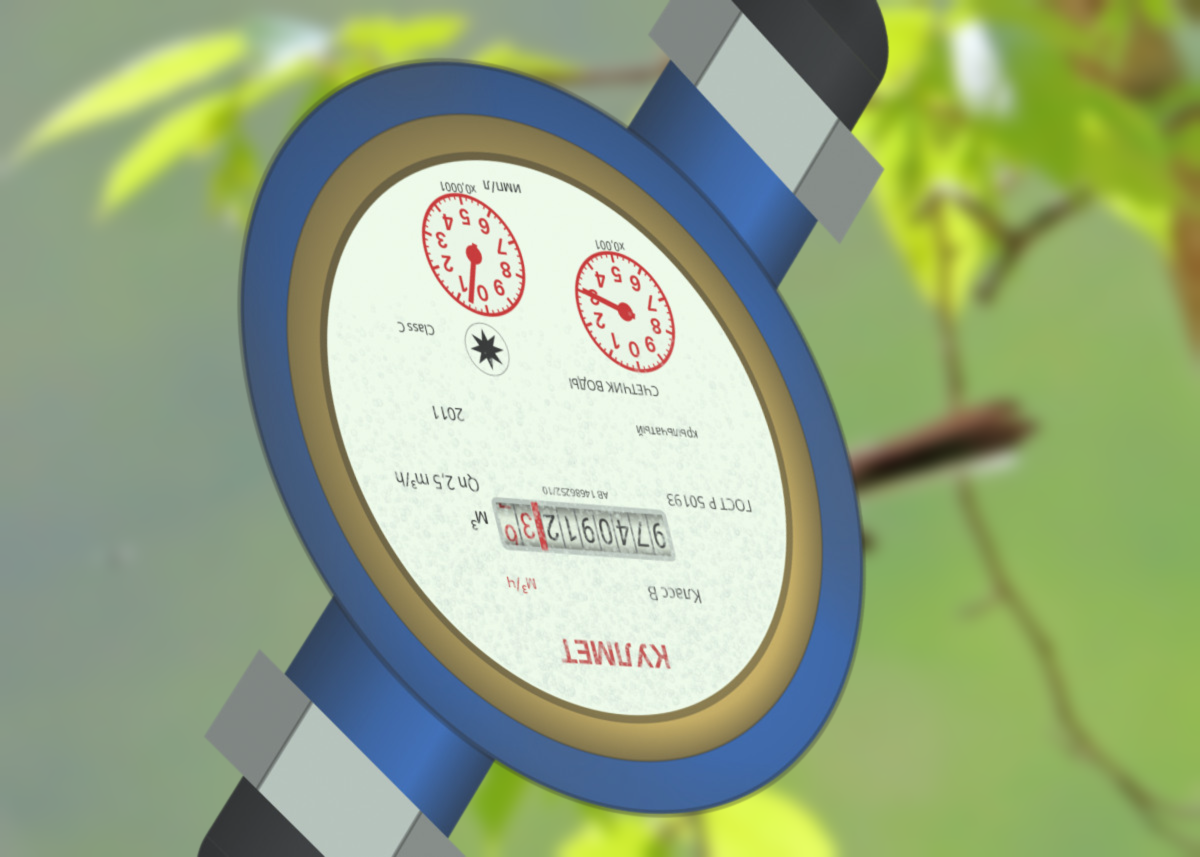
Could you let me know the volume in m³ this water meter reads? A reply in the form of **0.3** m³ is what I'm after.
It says **9740912.3630** m³
